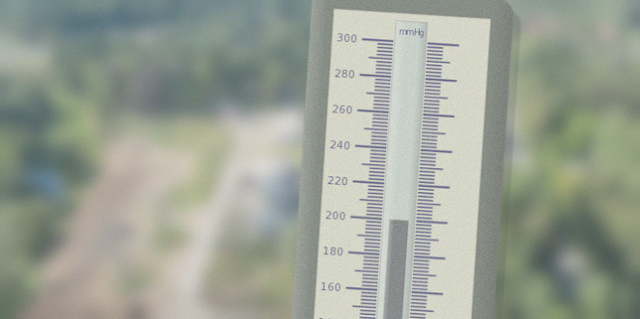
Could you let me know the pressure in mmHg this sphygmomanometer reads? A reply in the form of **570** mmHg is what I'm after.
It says **200** mmHg
